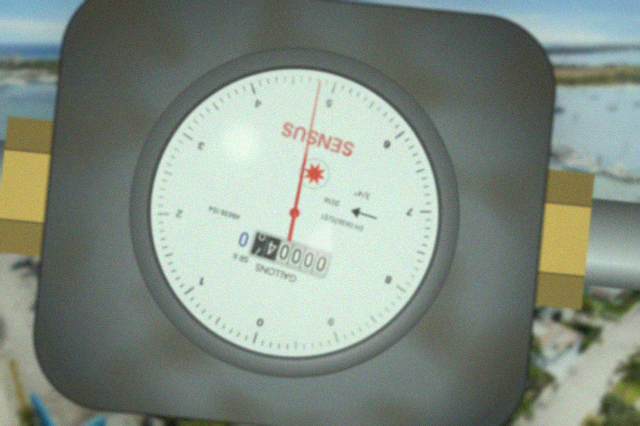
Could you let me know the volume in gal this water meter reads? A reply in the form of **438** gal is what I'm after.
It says **474.8** gal
